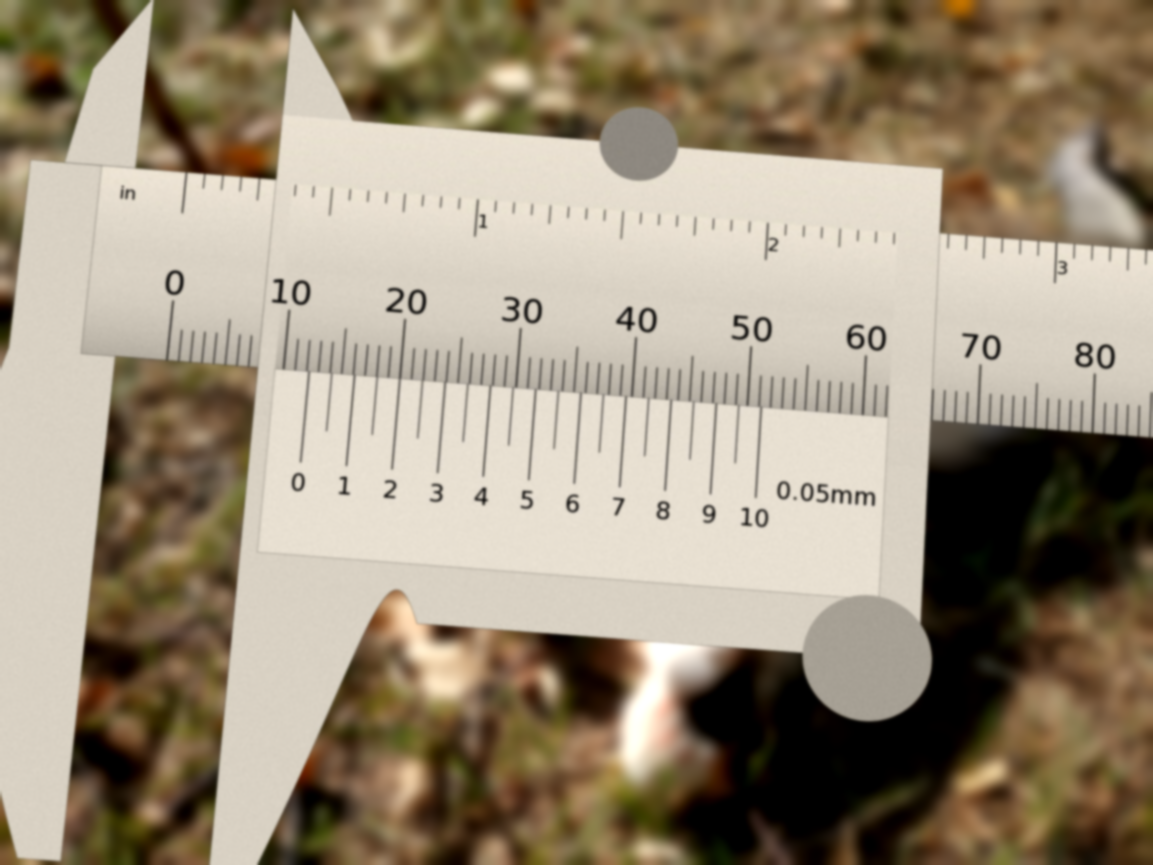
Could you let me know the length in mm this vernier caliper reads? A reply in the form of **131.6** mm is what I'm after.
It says **12.2** mm
